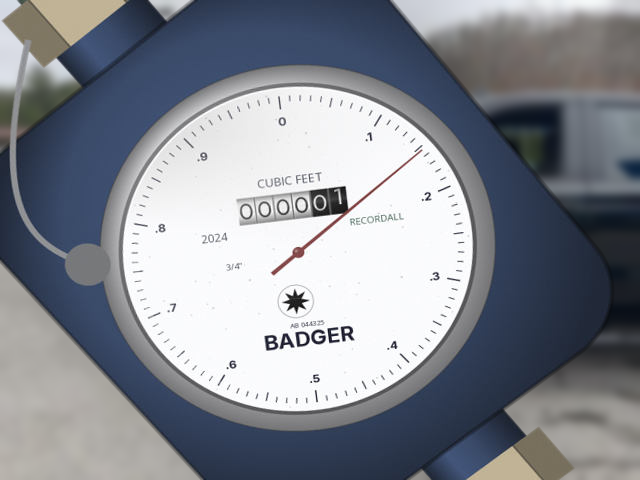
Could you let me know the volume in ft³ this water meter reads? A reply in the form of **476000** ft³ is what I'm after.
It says **1.15** ft³
